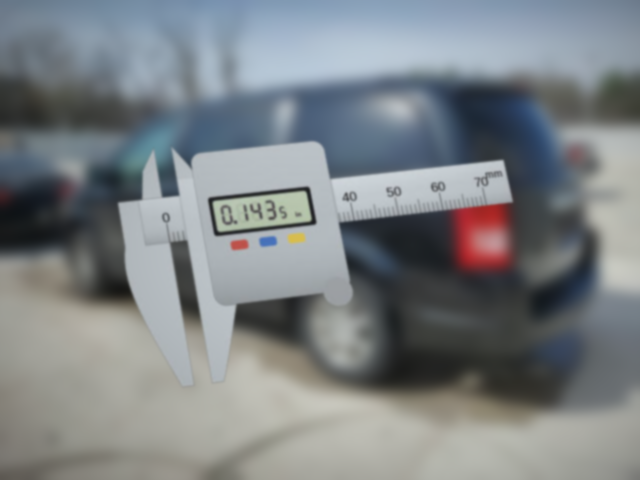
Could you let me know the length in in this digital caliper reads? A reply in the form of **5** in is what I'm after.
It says **0.1435** in
